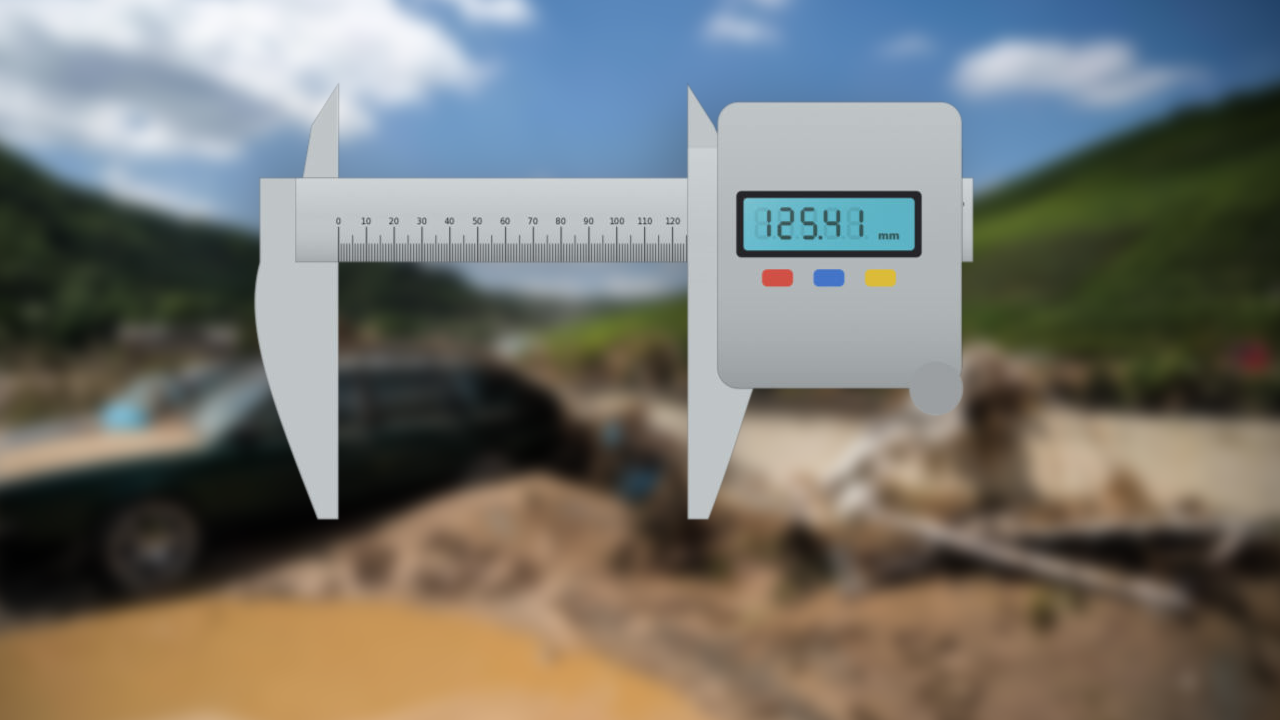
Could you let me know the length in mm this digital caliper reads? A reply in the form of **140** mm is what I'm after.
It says **125.41** mm
